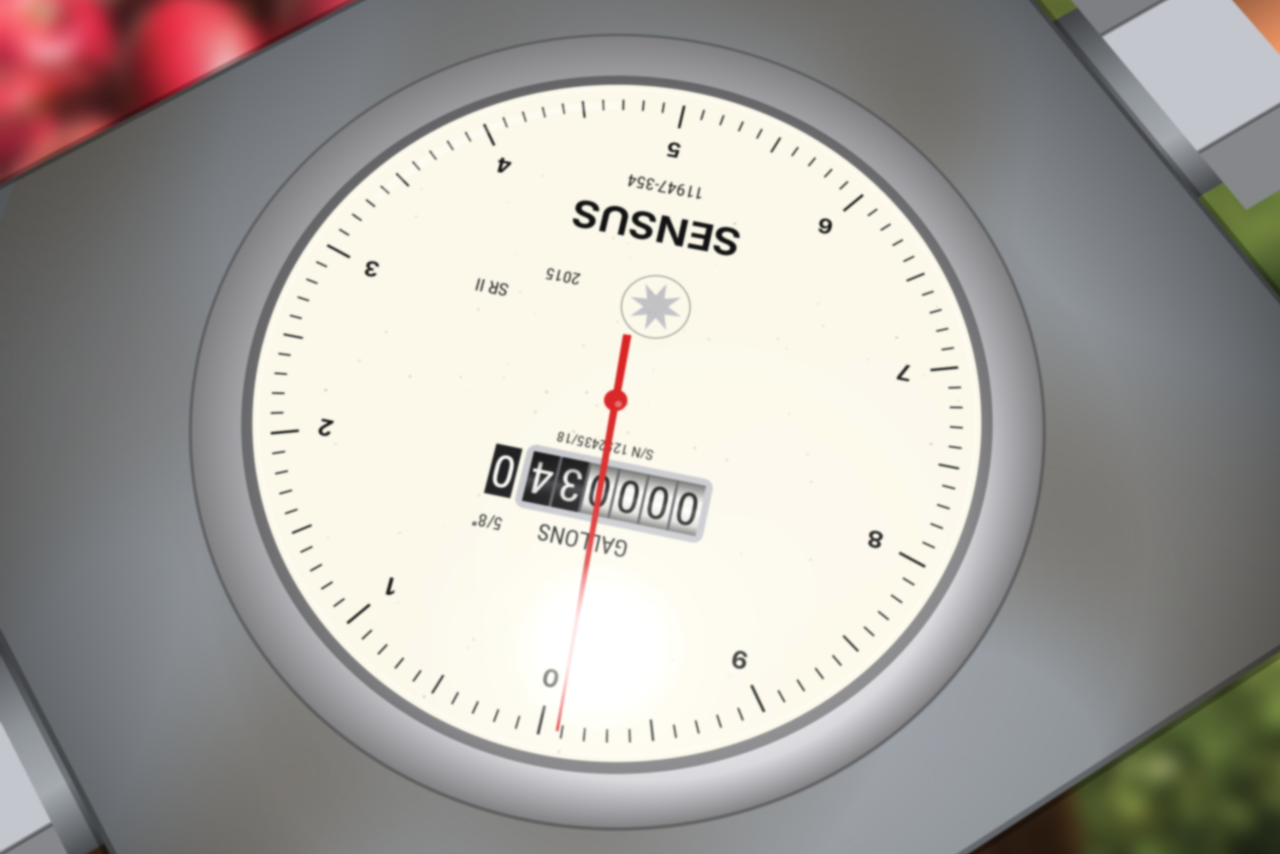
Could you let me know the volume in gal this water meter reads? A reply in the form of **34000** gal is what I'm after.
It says **339.9** gal
